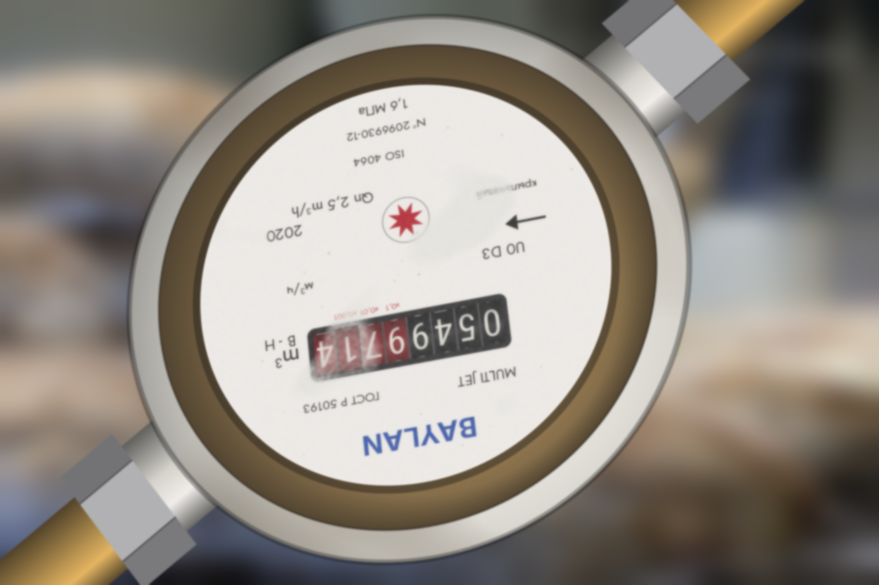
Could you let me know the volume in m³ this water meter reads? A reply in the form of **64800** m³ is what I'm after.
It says **549.9714** m³
